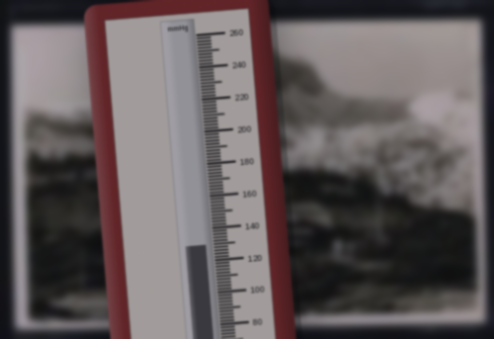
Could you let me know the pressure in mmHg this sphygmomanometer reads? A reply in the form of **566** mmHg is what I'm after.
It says **130** mmHg
